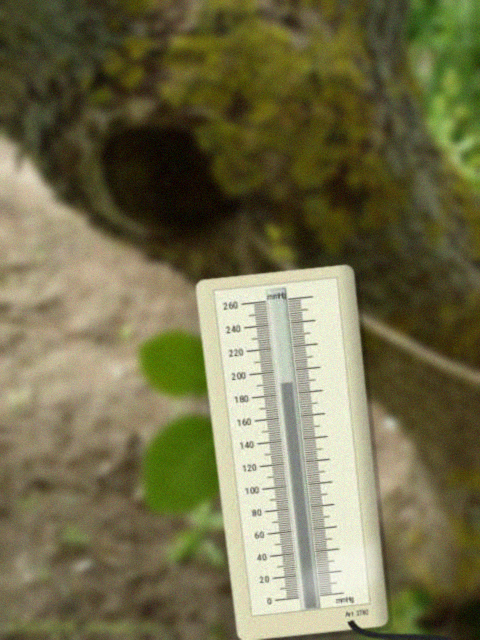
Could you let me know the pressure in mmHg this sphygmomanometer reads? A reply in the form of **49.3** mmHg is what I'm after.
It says **190** mmHg
